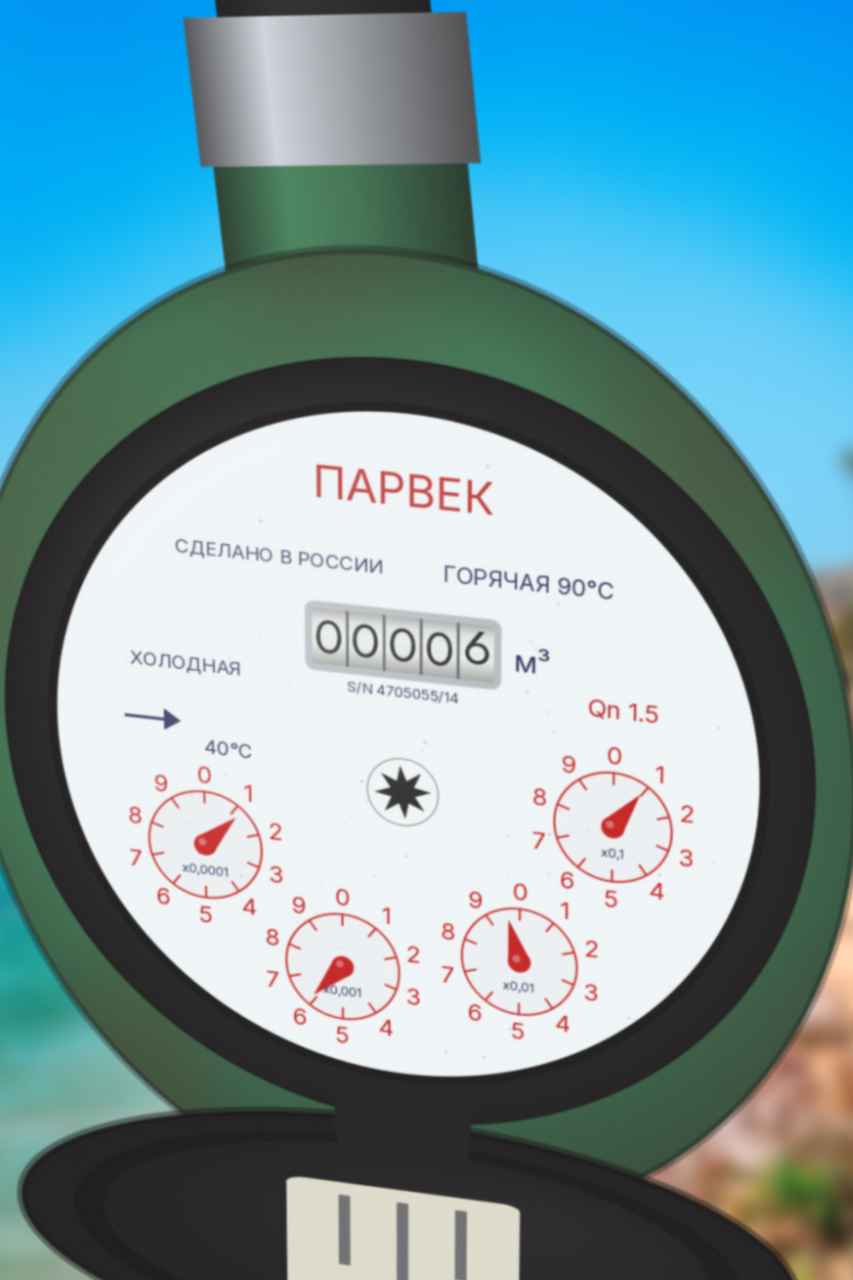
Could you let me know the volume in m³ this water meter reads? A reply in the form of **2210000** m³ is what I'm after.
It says **6.0961** m³
